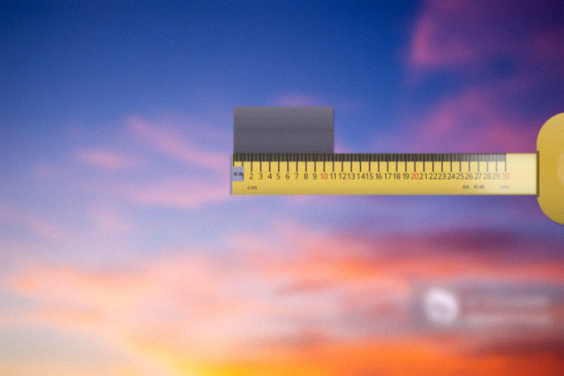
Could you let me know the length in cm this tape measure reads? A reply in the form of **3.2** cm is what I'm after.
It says **11** cm
